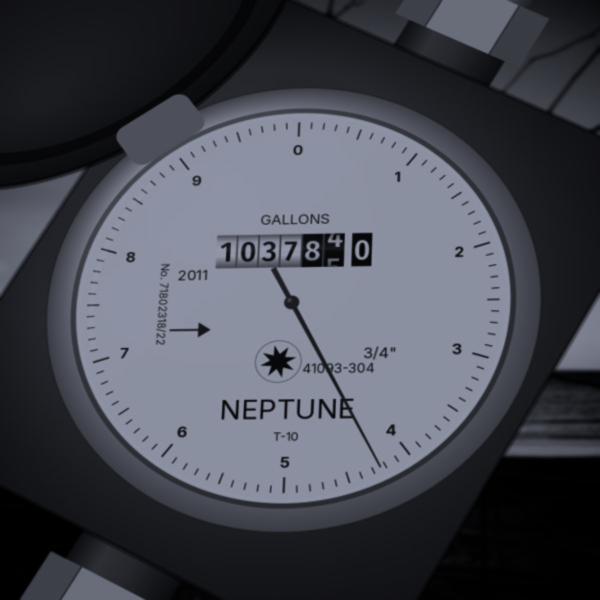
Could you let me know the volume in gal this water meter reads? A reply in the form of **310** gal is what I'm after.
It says **1037844.2** gal
